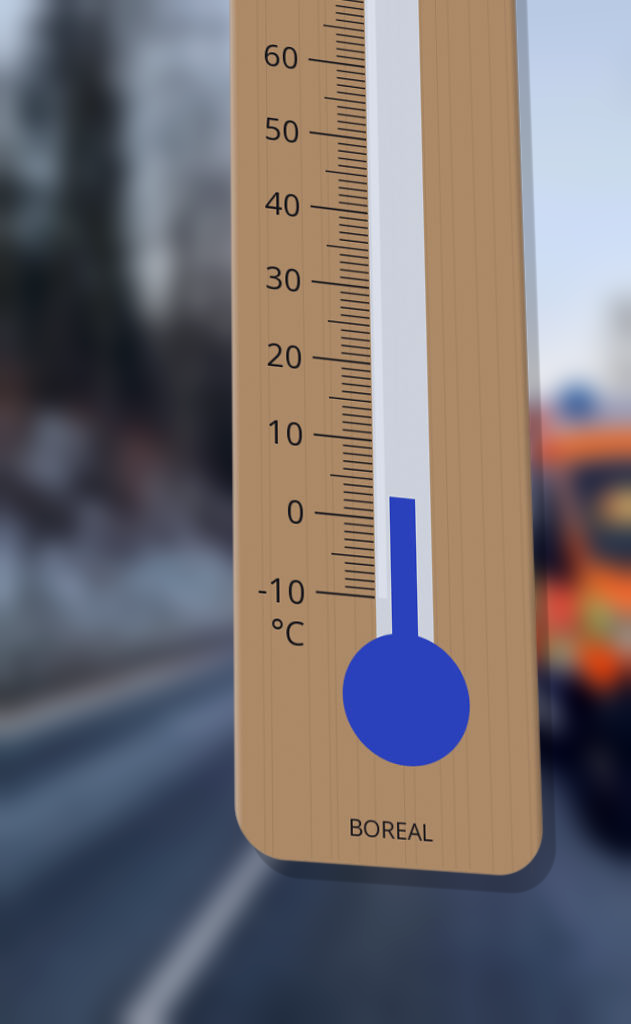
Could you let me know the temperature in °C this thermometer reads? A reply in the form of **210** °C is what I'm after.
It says **3** °C
